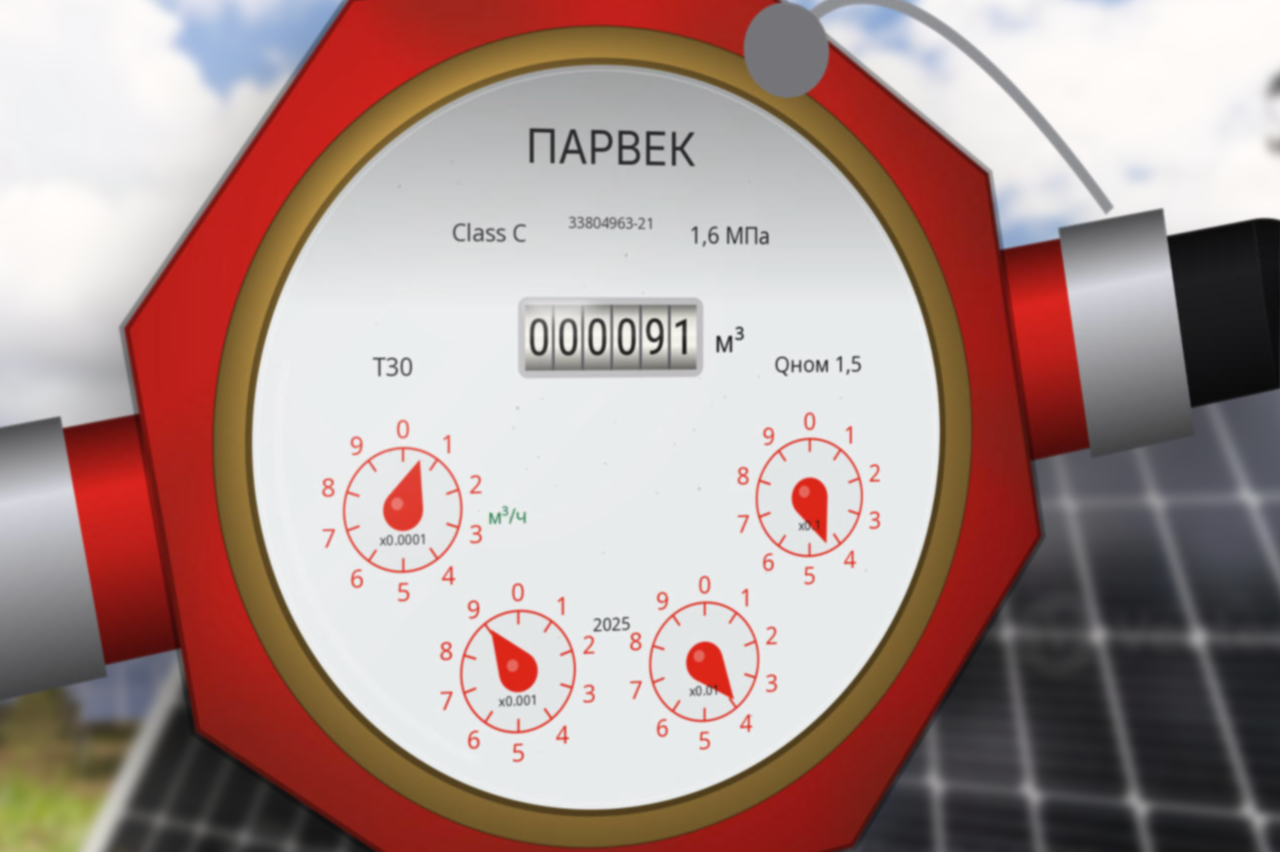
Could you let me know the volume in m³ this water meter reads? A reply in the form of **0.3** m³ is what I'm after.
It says **91.4390** m³
